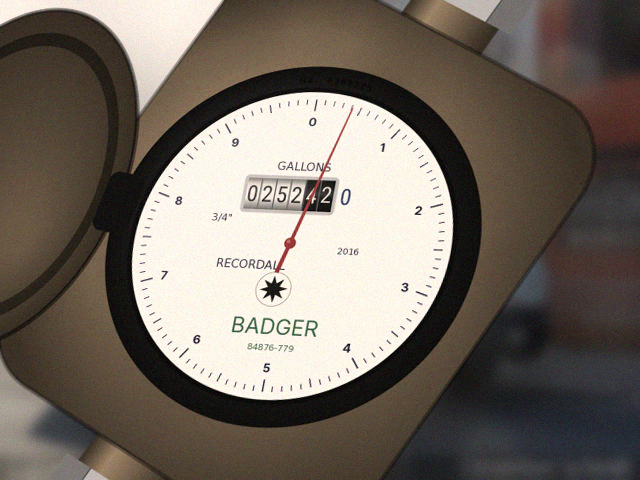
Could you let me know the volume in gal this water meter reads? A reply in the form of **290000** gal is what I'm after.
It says **252420.4** gal
